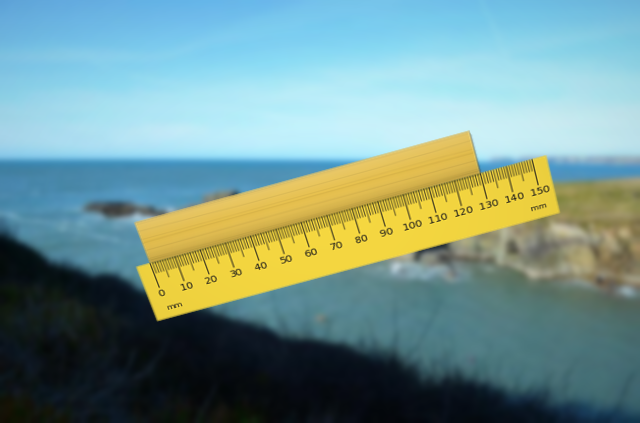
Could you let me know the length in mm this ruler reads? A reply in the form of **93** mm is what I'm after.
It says **130** mm
